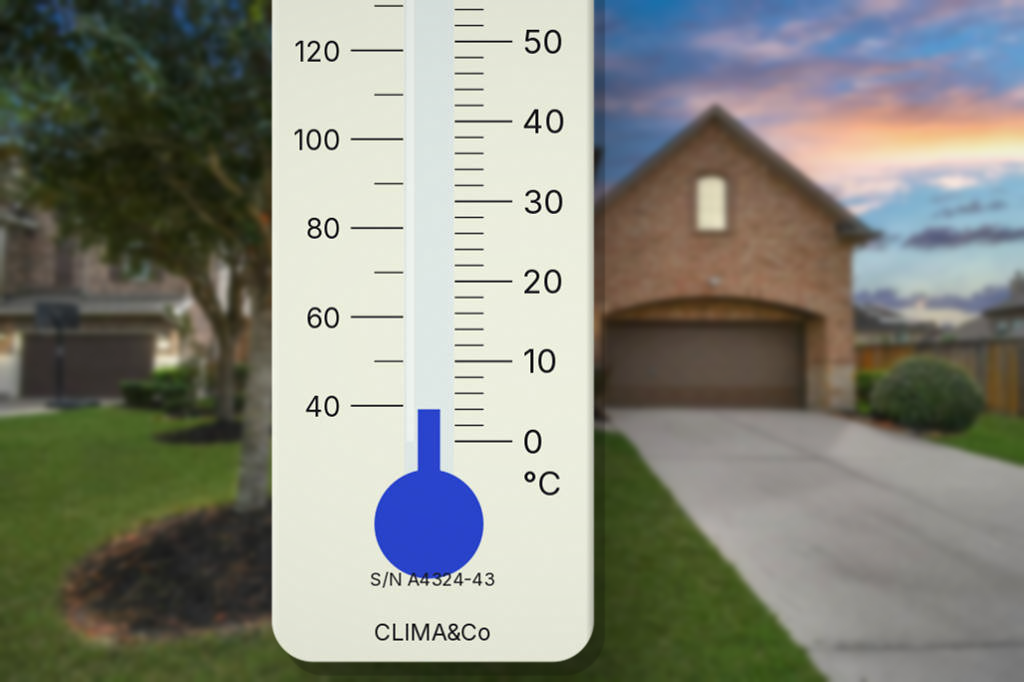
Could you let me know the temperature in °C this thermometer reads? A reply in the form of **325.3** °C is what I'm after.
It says **4** °C
